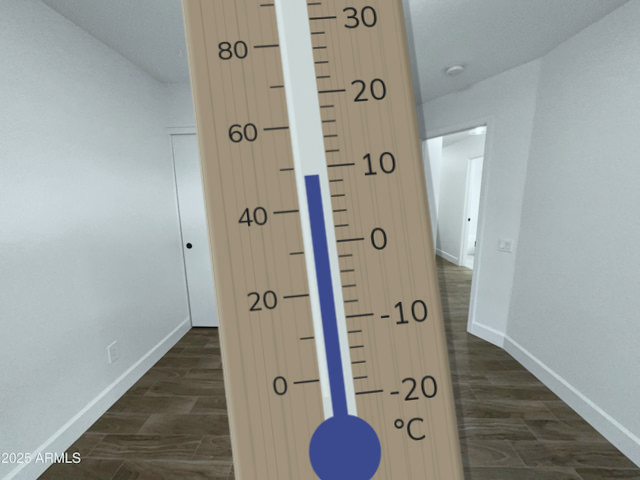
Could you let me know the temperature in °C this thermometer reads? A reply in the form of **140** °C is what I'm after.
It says **9** °C
